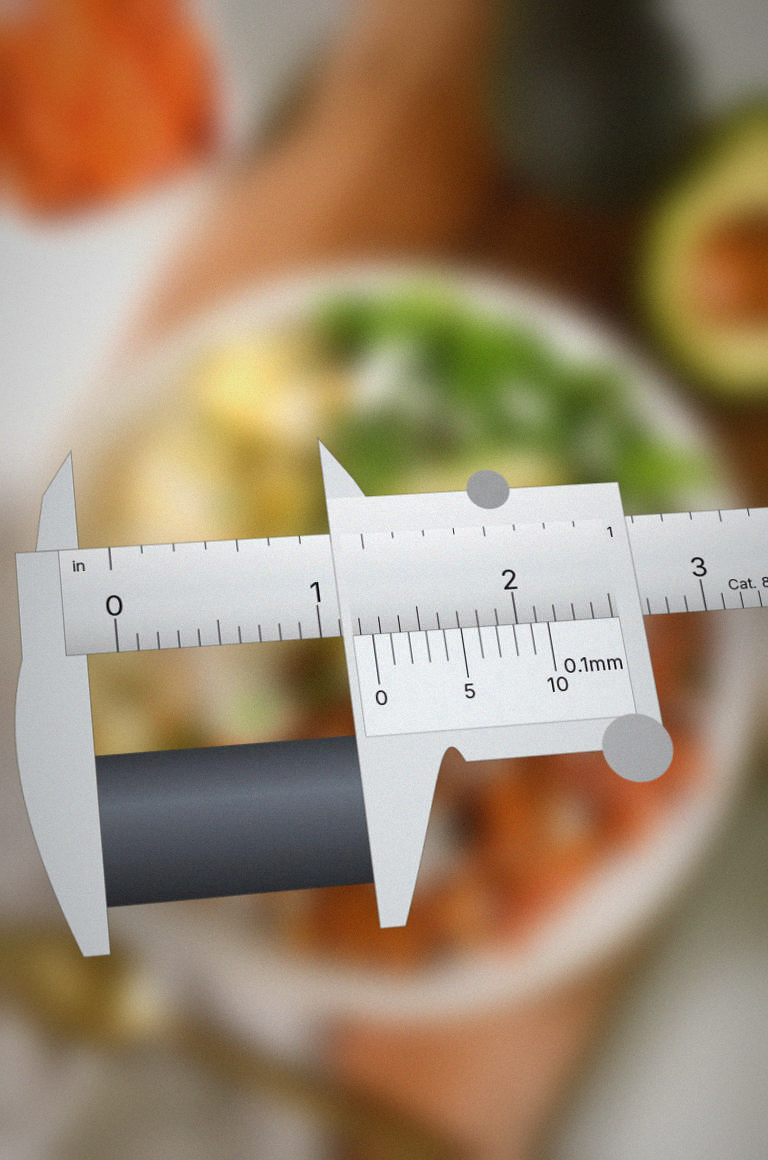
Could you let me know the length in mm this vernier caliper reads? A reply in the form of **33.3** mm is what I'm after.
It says **12.6** mm
